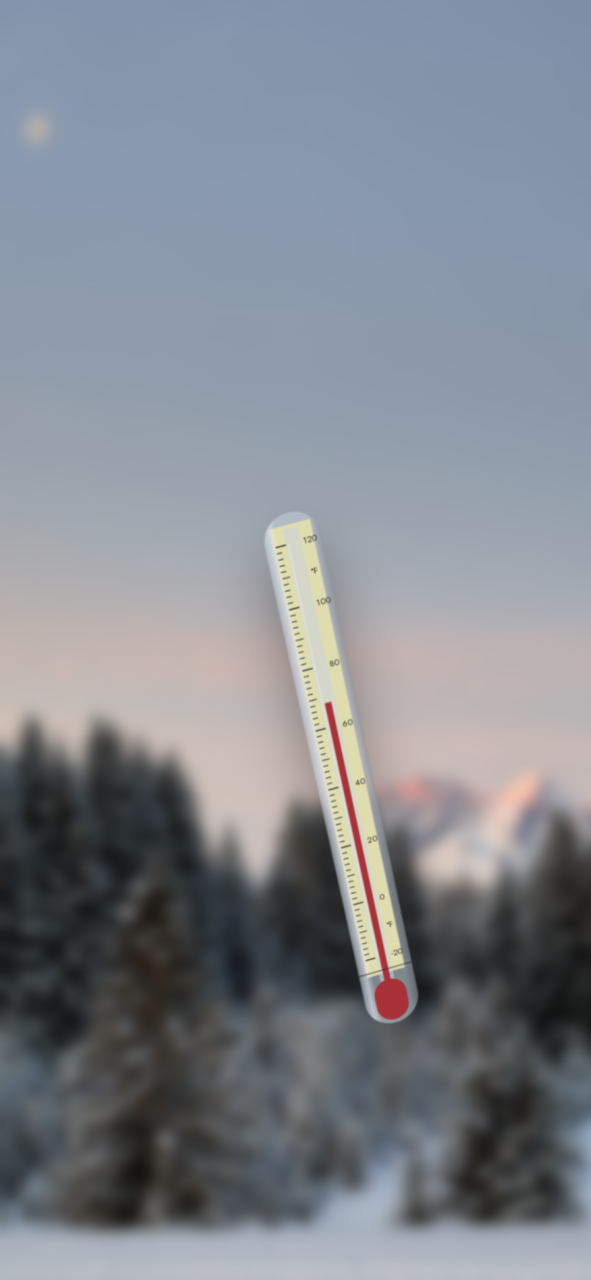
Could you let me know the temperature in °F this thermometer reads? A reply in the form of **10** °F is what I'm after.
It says **68** °F
